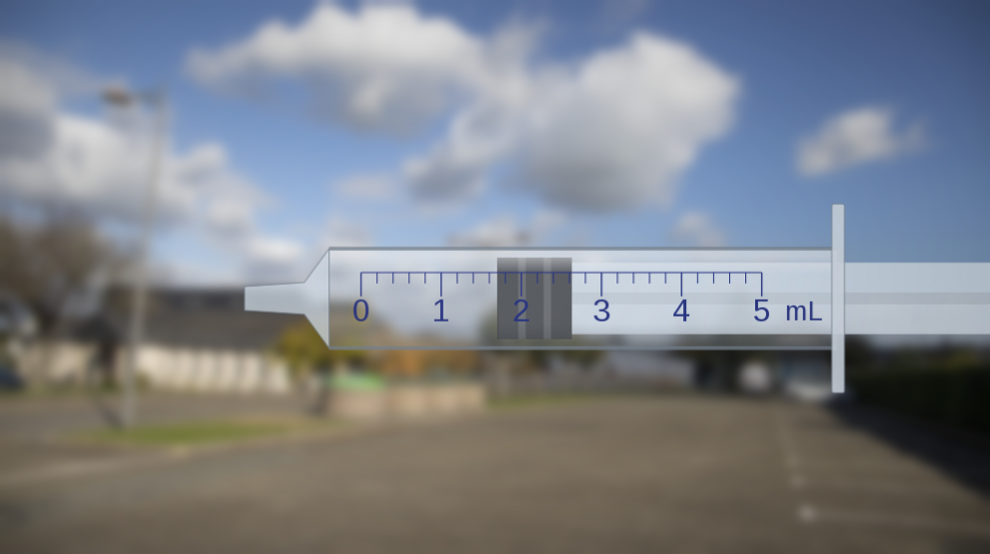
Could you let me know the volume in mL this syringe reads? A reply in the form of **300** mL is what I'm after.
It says **1.7** mL
